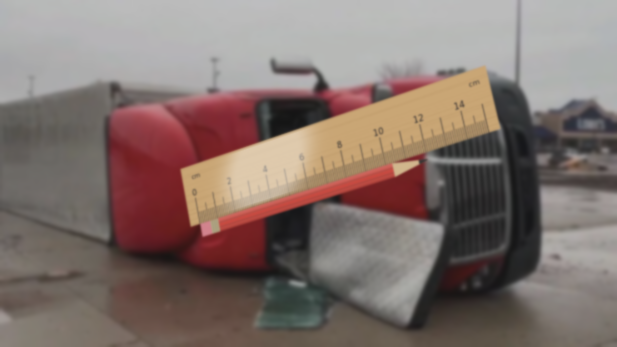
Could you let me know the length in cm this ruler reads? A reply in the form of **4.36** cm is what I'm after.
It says **12** cm
